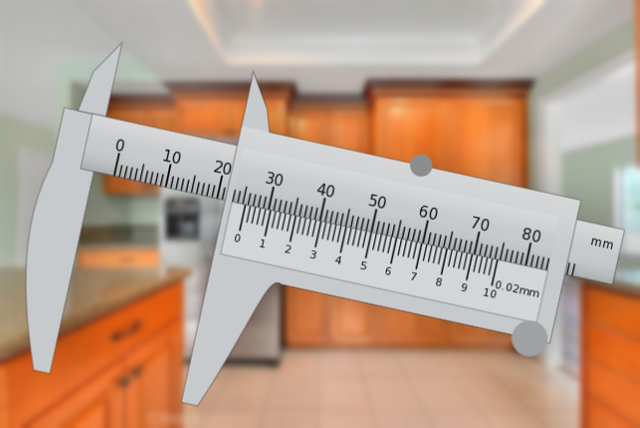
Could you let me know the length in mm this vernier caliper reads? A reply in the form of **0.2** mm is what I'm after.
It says **25.5** mm
